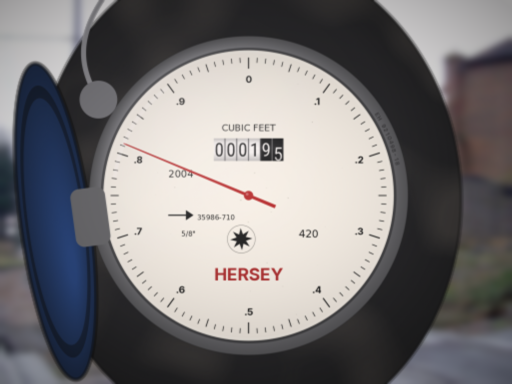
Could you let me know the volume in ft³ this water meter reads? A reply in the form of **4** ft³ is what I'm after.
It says **194.81** ft³
